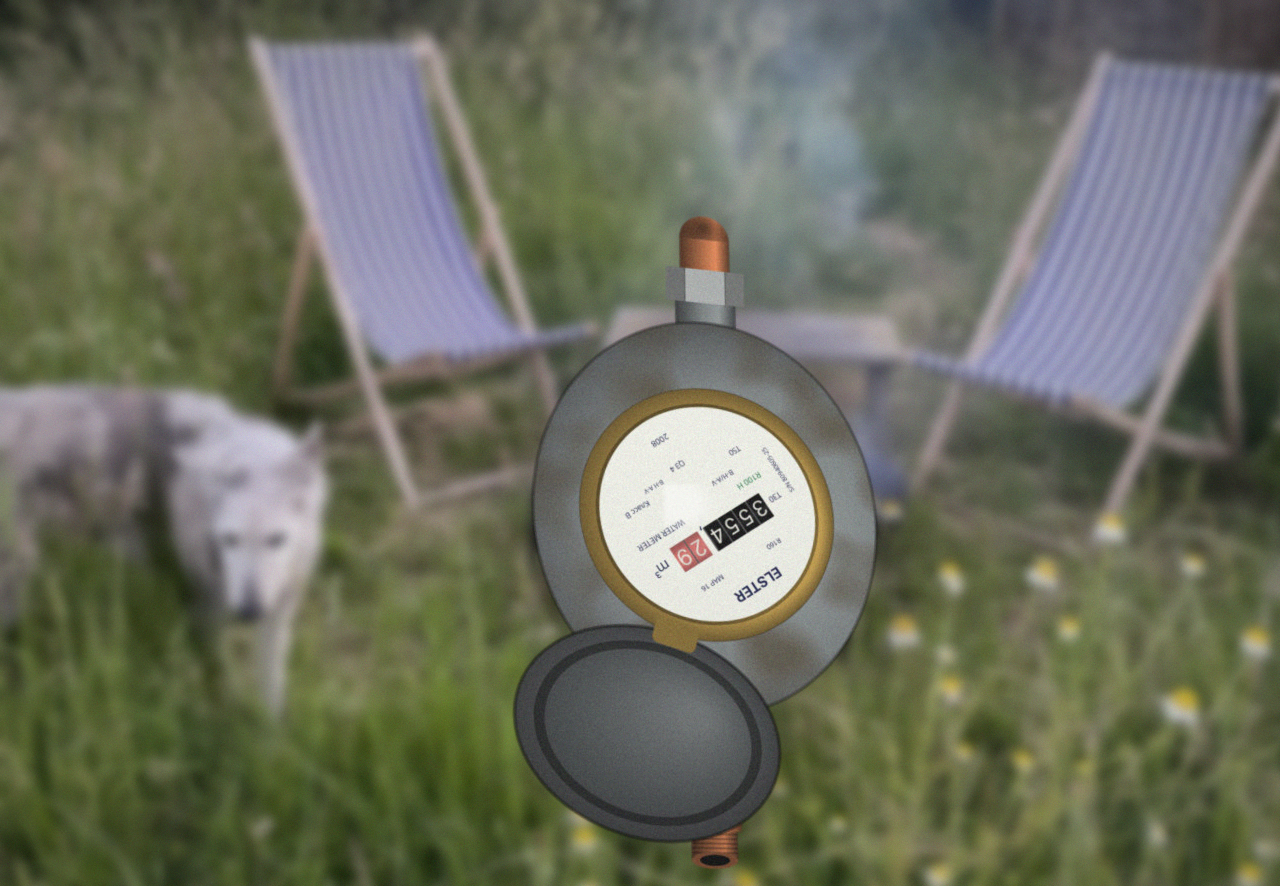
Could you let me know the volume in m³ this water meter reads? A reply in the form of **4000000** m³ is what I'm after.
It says **3554.29** m³
